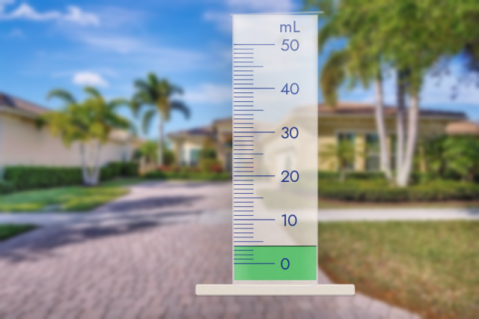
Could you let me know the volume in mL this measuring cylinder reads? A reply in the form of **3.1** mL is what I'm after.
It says **4** mL
